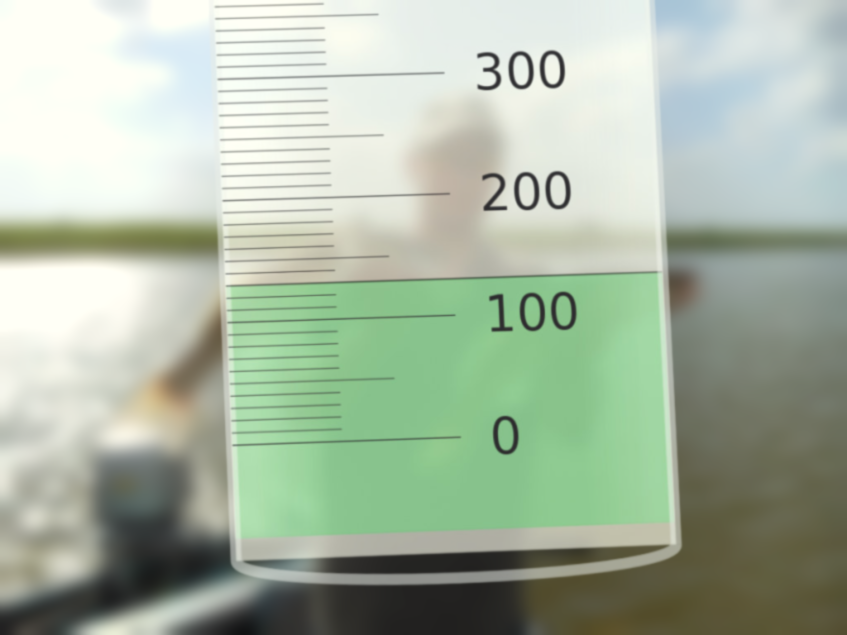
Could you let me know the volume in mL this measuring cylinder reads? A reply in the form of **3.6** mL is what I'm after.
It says **130** mL
